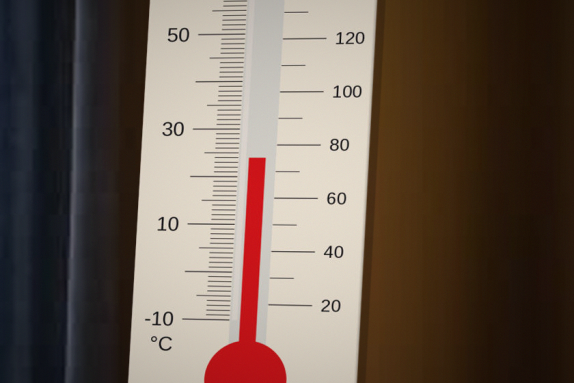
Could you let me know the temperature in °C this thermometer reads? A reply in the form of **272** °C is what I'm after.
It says **24** °C
